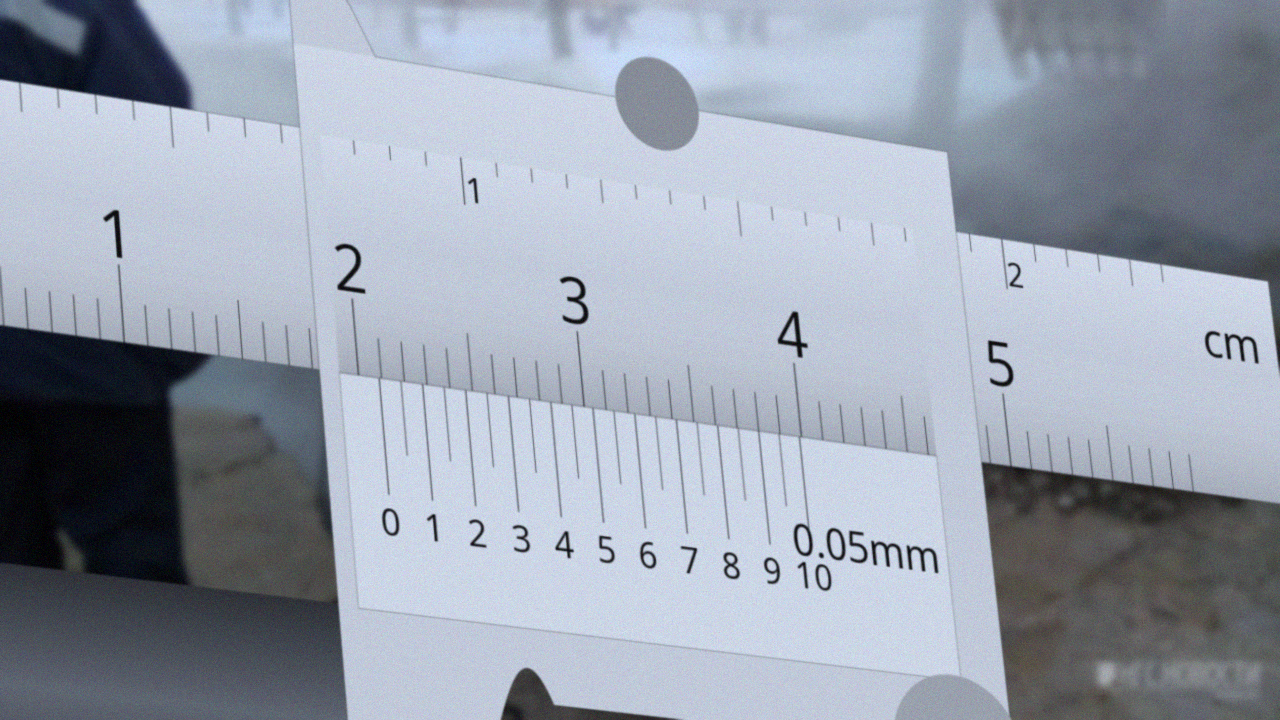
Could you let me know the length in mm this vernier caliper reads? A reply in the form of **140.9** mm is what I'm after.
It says **20.9** mm
